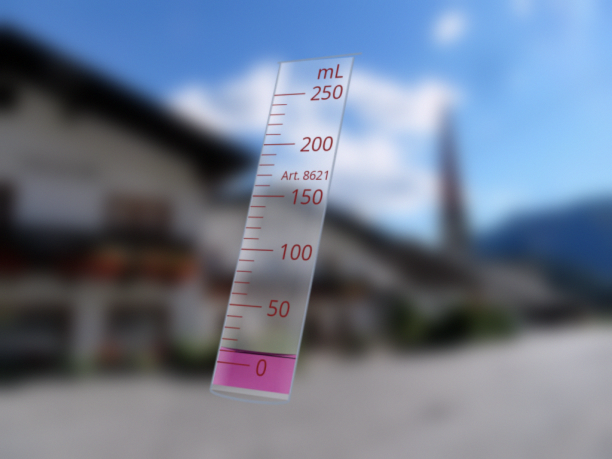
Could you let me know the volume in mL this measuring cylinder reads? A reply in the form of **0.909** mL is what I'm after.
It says **10** mL
